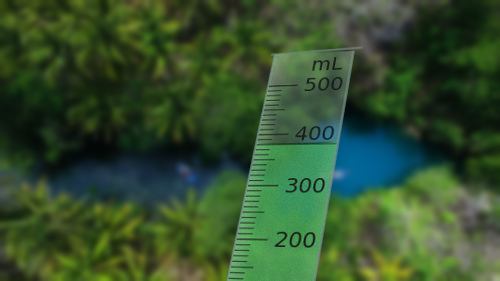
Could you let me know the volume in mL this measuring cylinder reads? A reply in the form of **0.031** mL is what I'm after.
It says **380** mL
